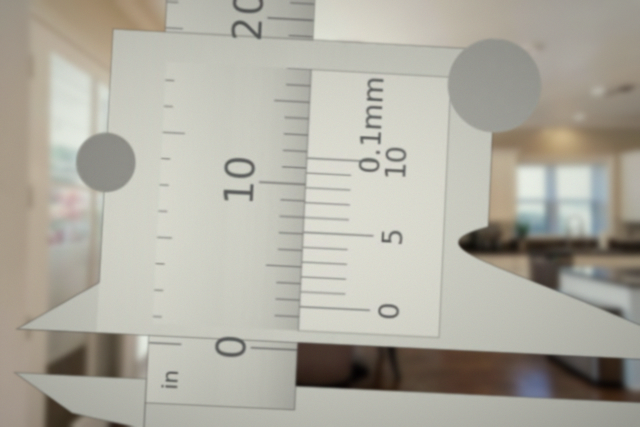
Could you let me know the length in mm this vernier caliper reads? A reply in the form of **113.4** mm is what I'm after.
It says **2.6** mm
